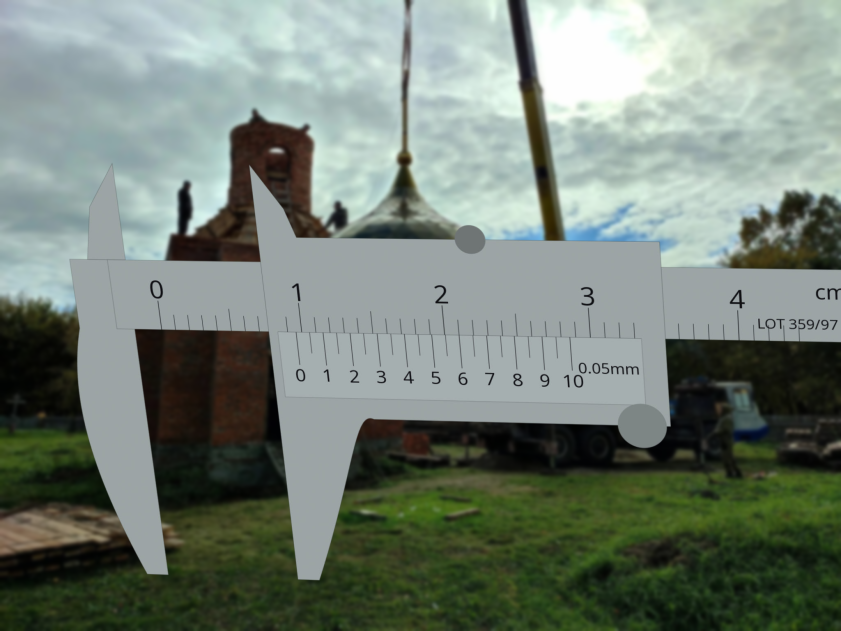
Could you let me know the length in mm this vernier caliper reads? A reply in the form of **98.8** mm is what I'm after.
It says **9.6** mm
